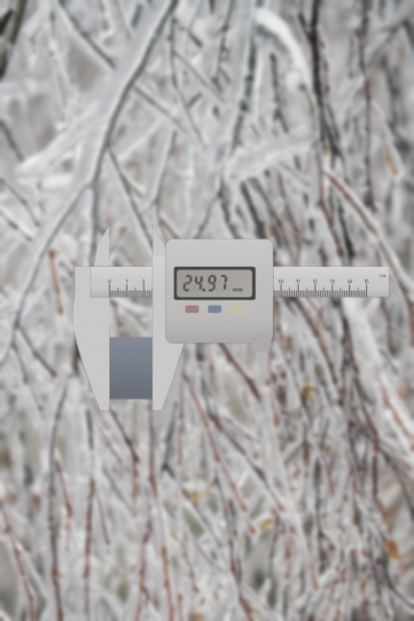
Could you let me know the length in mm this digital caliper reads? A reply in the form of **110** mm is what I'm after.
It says **24.97** mm
